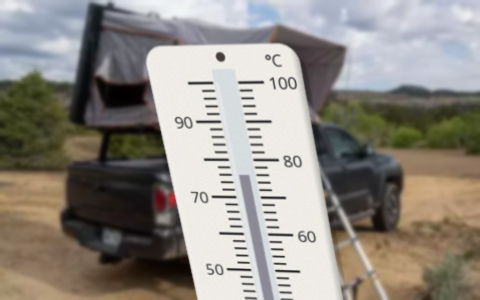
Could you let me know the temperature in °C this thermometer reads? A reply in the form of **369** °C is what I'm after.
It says **76** °C
